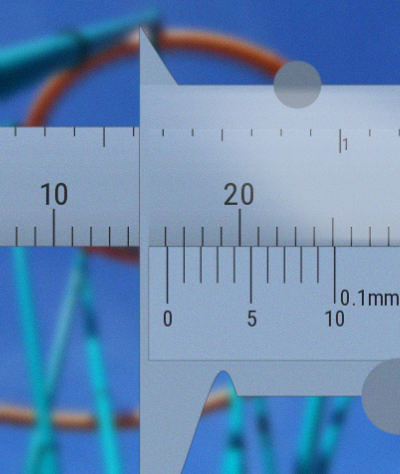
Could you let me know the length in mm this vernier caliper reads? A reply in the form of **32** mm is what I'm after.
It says **16.1** mm
